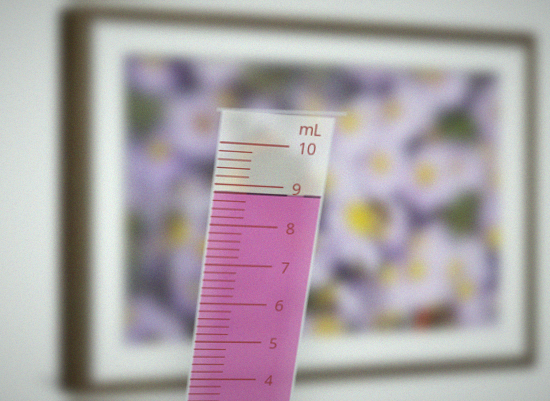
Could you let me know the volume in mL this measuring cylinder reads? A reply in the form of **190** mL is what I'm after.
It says **8.8** mL
